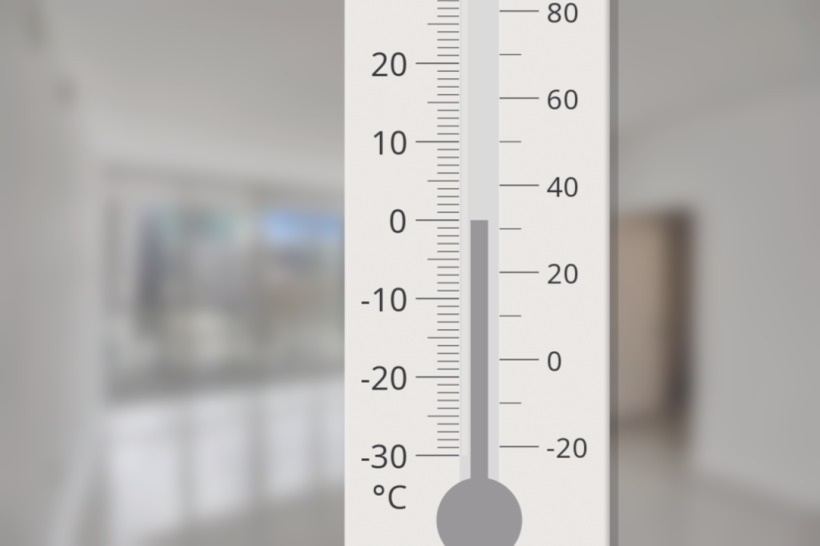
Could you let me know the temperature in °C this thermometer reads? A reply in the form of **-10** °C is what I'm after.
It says **0** °C
